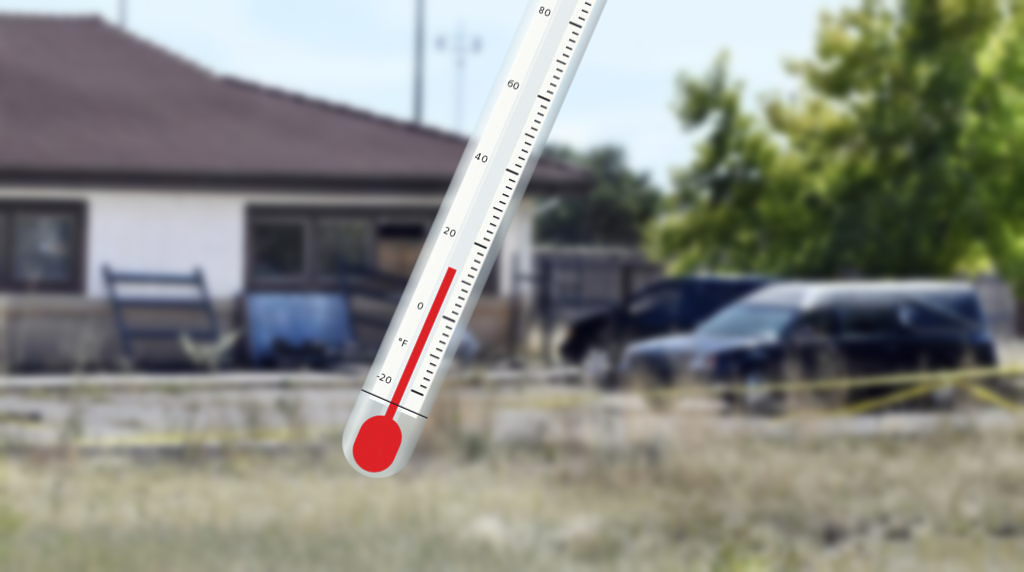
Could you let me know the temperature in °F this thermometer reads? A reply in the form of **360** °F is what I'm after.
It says **12** °F
